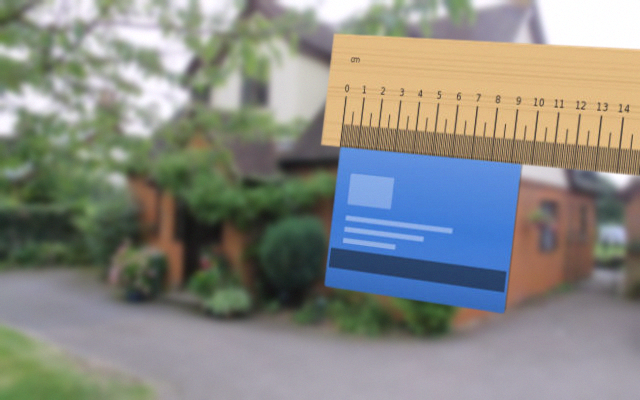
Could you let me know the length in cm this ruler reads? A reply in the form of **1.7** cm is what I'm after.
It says **9.5** cm
